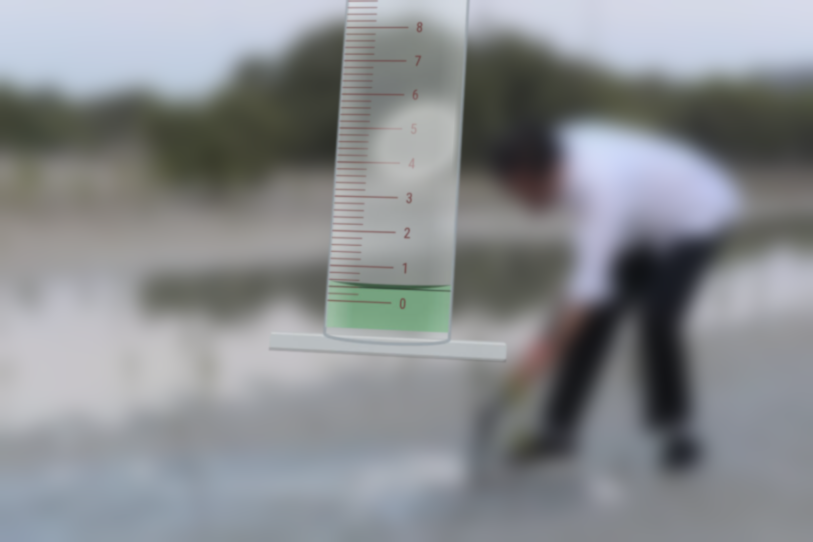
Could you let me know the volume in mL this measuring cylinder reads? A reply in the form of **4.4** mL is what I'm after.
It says **0.4** mL
